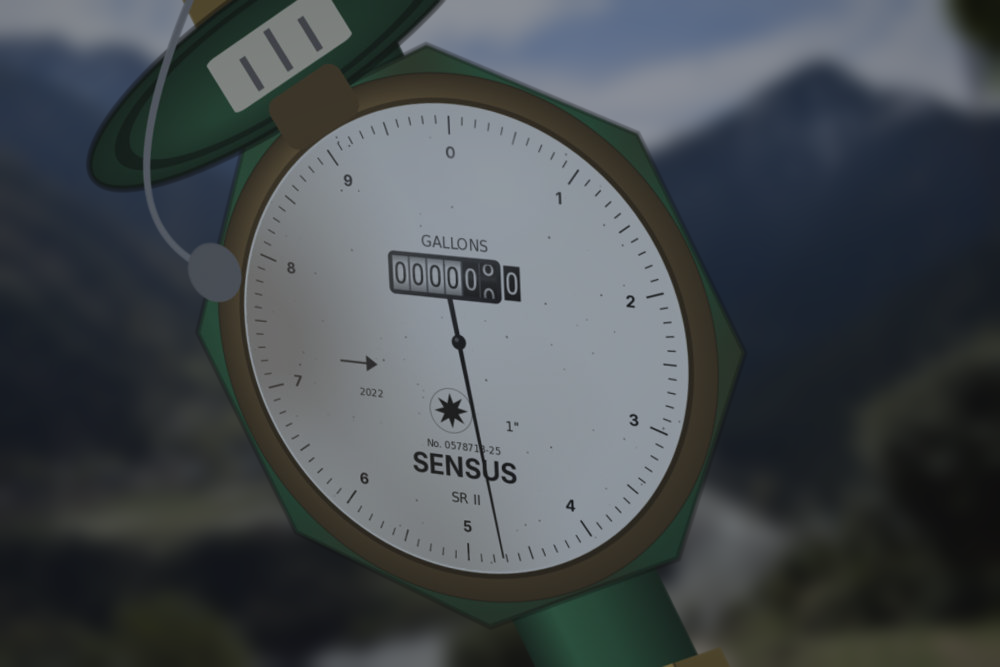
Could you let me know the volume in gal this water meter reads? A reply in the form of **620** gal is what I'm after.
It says **84.7** gal
